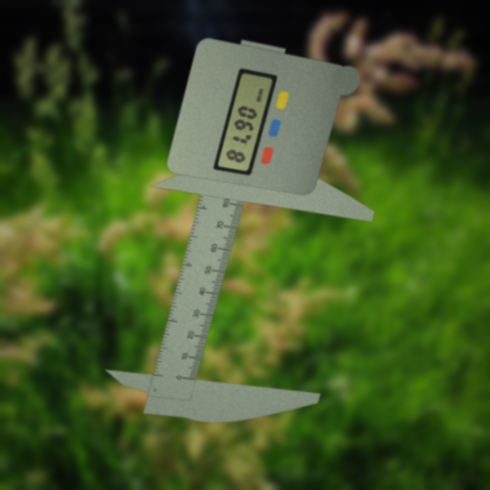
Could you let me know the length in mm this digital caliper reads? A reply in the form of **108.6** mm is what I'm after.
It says **81.90** mm
